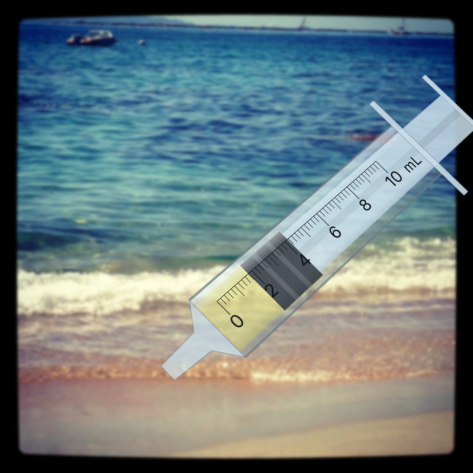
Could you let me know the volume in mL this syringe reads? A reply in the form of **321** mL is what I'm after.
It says **1.8** mL
